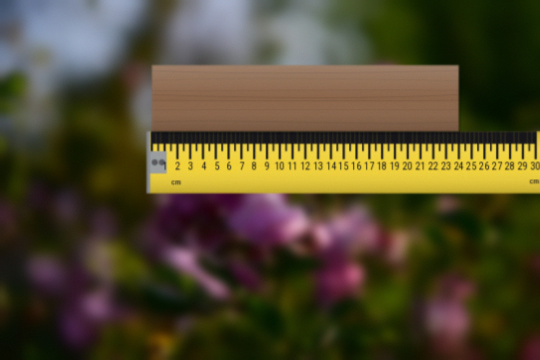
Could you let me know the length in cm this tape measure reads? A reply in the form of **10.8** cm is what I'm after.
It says **24** cm
